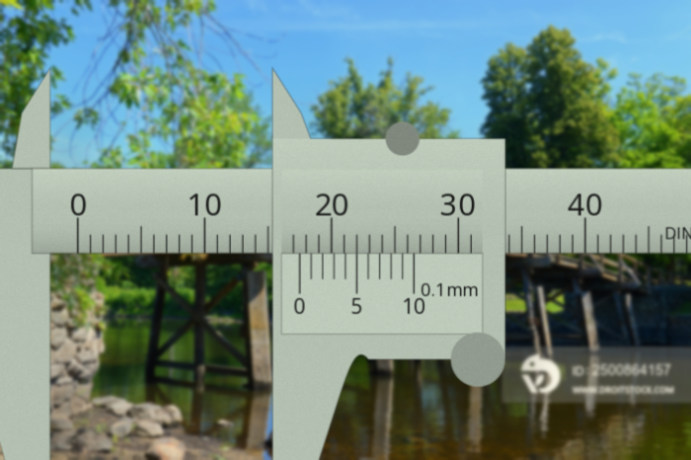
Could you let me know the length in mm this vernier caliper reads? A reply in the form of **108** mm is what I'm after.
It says **17.5** mm
